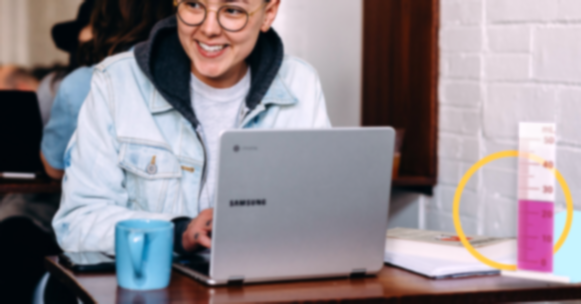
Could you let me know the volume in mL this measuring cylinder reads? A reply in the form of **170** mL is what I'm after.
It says **25** mL
